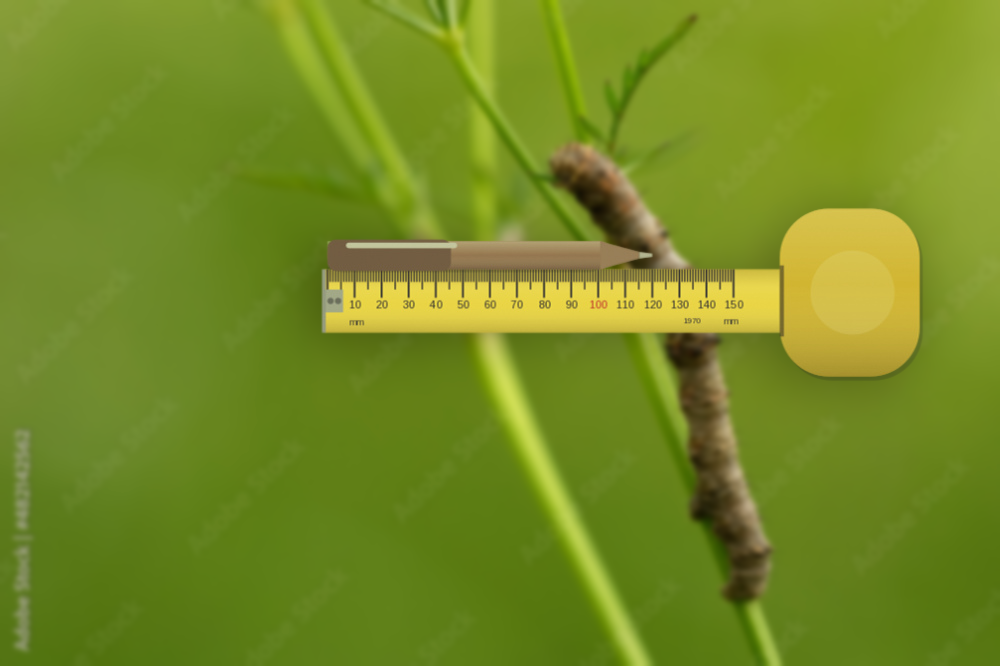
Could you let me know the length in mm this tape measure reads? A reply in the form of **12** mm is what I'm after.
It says **120** mm
